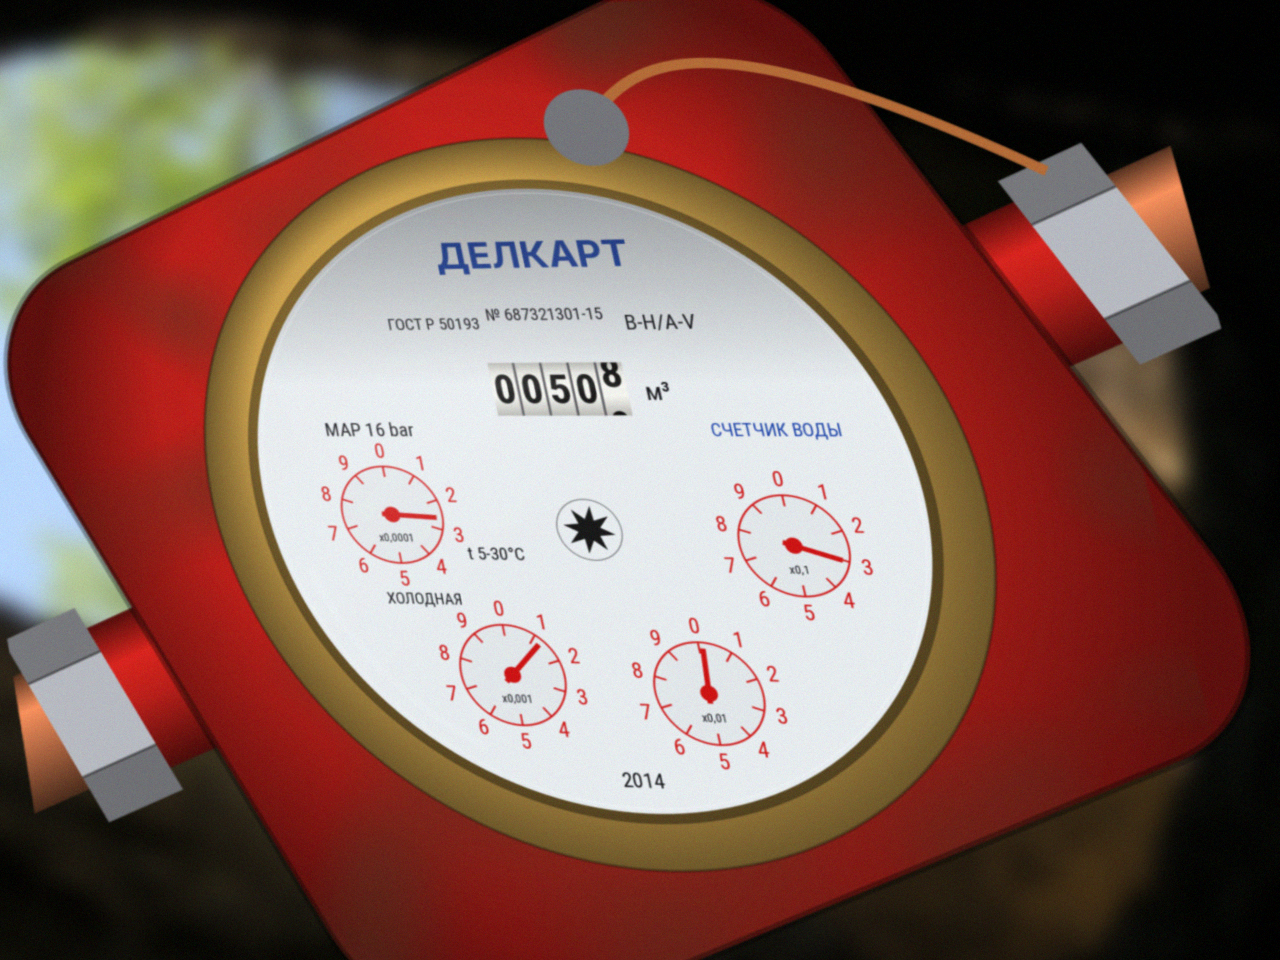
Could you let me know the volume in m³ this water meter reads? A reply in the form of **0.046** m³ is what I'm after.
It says **508.3012** m³
